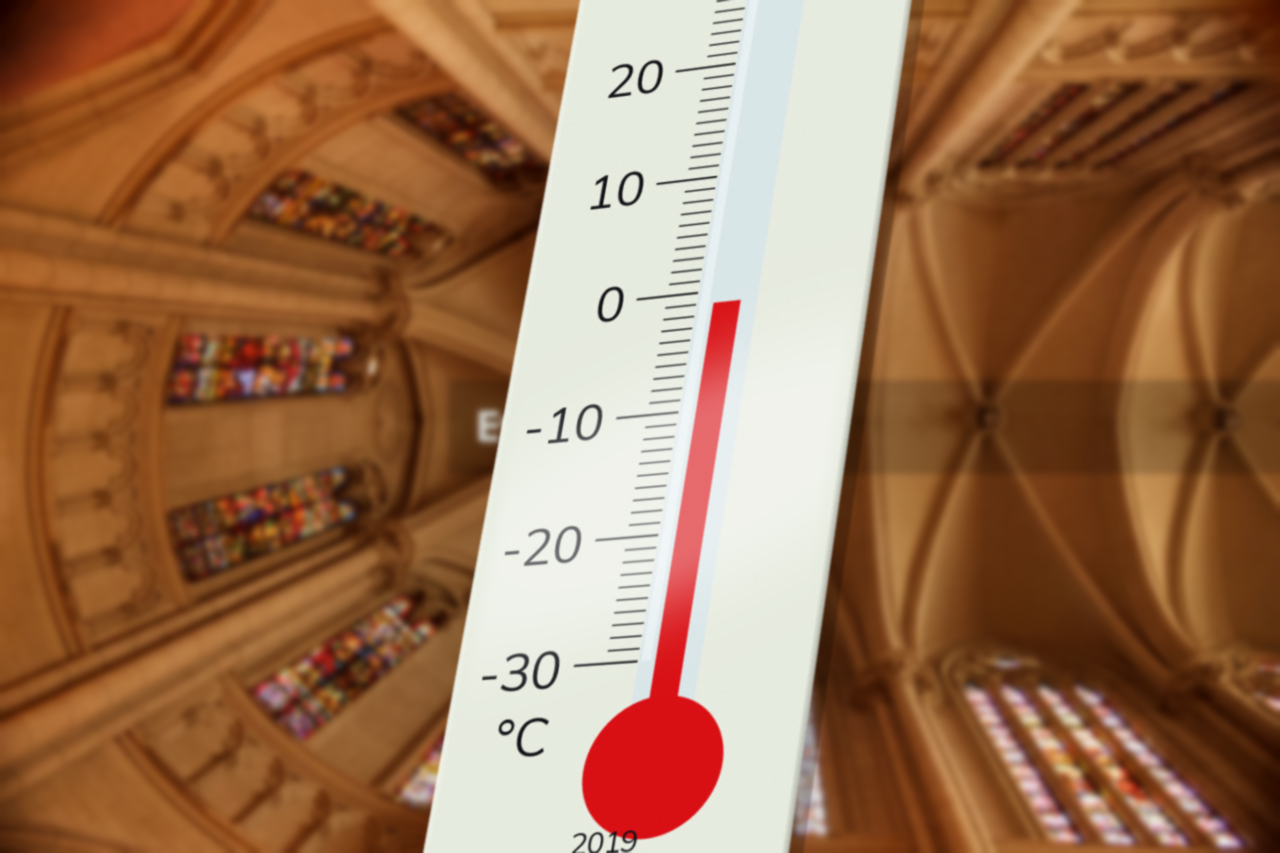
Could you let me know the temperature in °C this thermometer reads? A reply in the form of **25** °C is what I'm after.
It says **-1** °C
